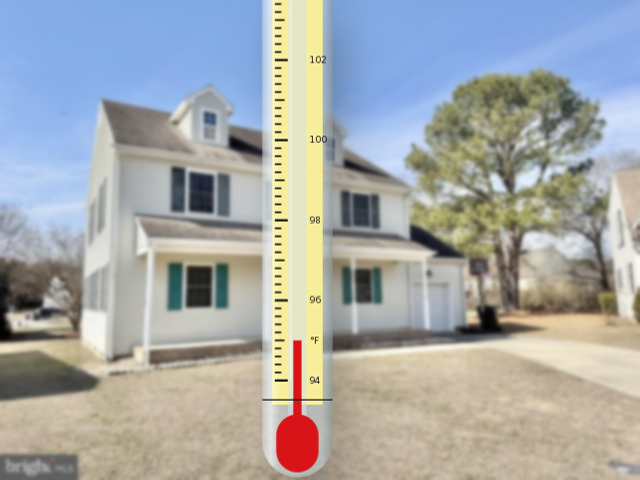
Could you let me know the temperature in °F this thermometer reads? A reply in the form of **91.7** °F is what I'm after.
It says **95** °F
